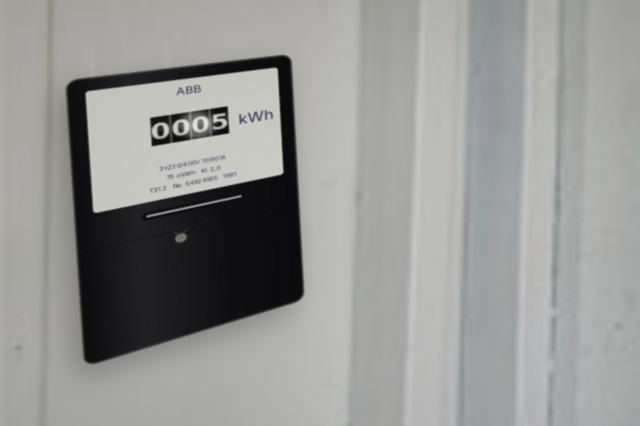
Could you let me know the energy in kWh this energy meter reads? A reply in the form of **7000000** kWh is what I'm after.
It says **5** kWh
